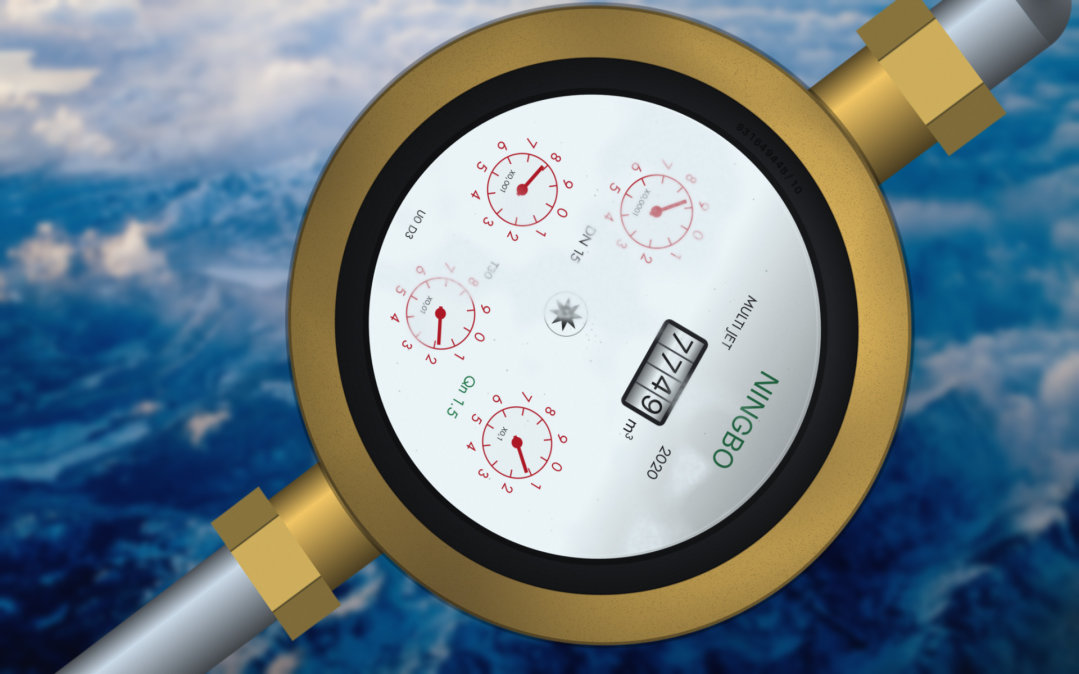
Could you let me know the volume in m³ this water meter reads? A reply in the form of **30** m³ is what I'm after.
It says **7749.1178** m³
